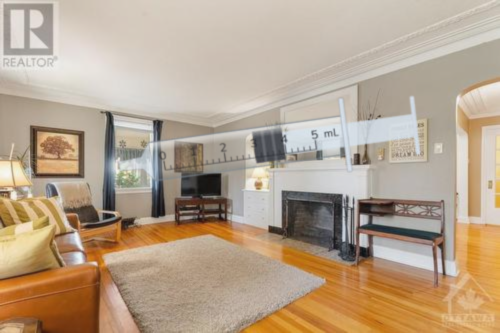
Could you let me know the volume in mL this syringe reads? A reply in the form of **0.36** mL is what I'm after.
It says **3** mL
